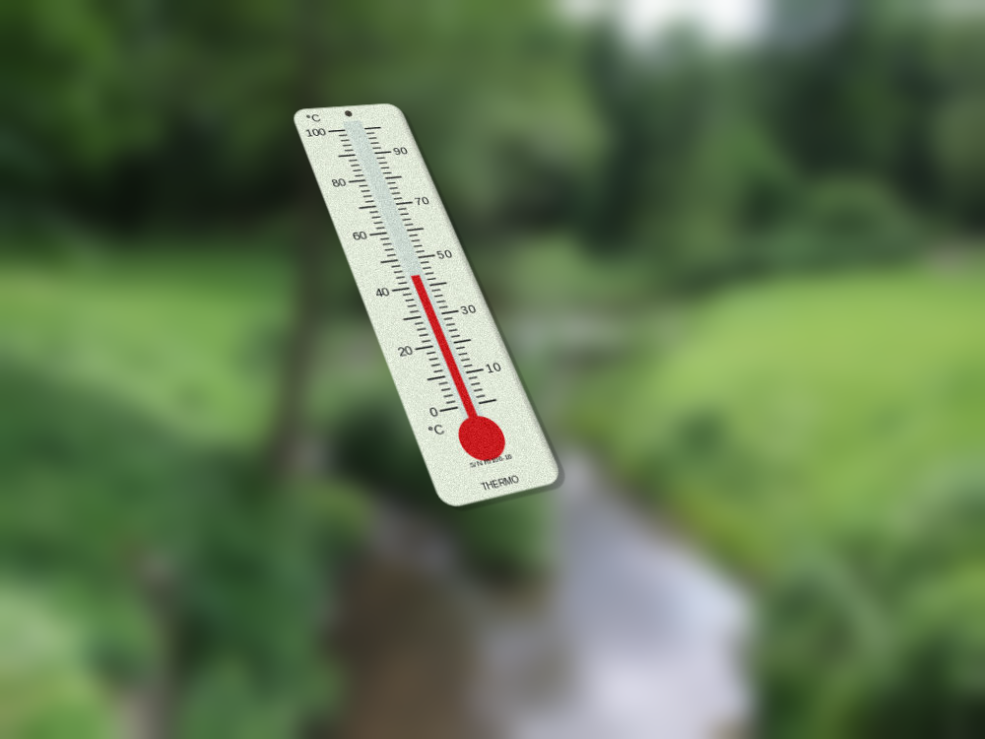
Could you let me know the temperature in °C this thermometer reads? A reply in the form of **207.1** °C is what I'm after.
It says **44** °C
